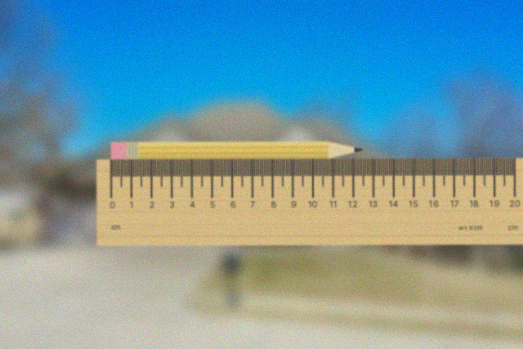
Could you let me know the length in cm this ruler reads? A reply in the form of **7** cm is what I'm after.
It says **12.5** cm
